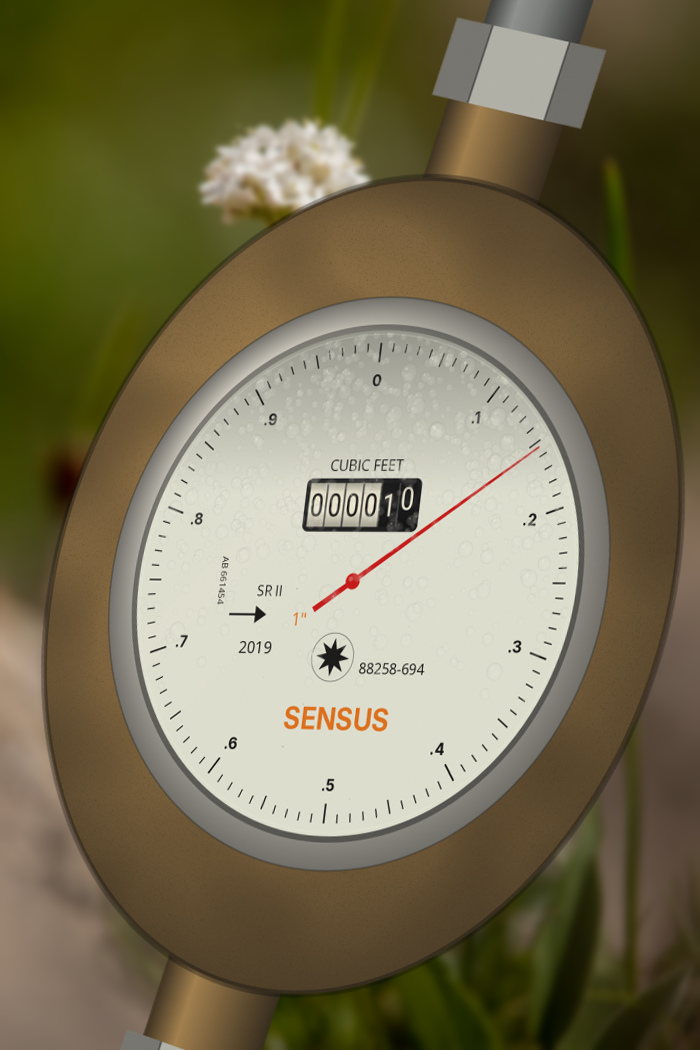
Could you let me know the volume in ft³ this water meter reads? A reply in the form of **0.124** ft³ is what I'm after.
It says **10.15** ft³
